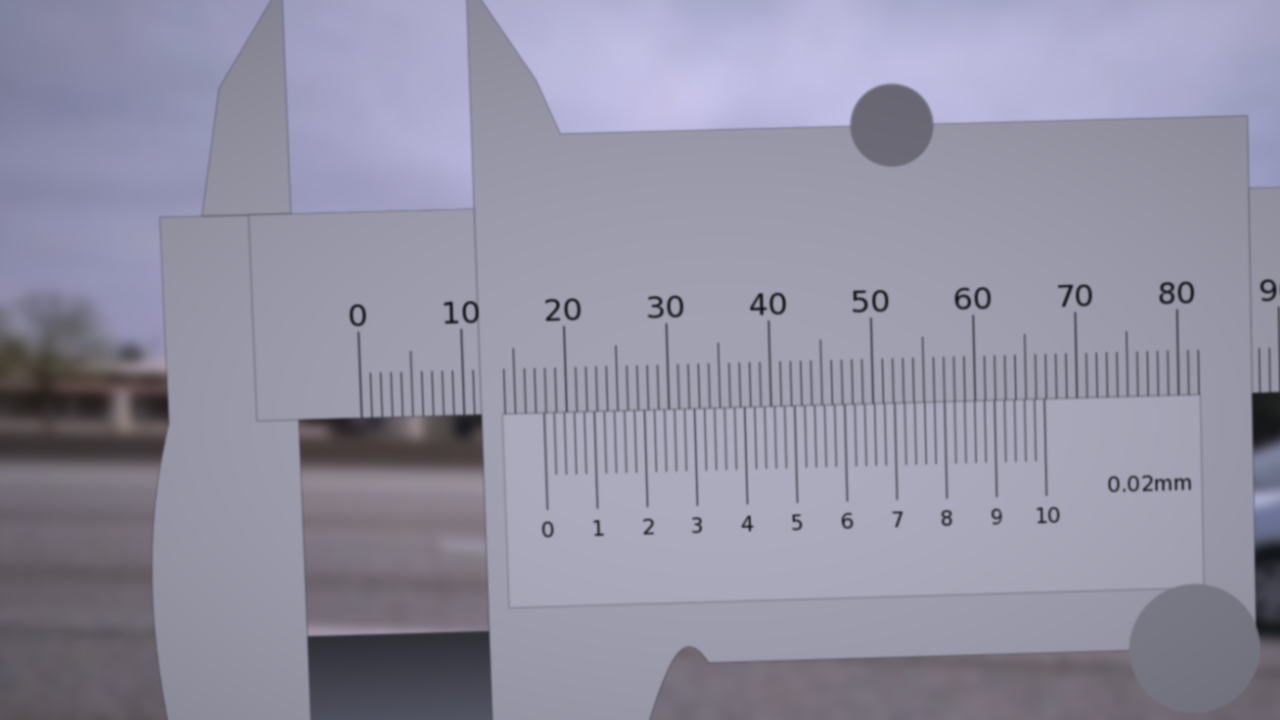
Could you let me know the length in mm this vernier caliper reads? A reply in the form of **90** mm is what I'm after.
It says **17.8** mm
